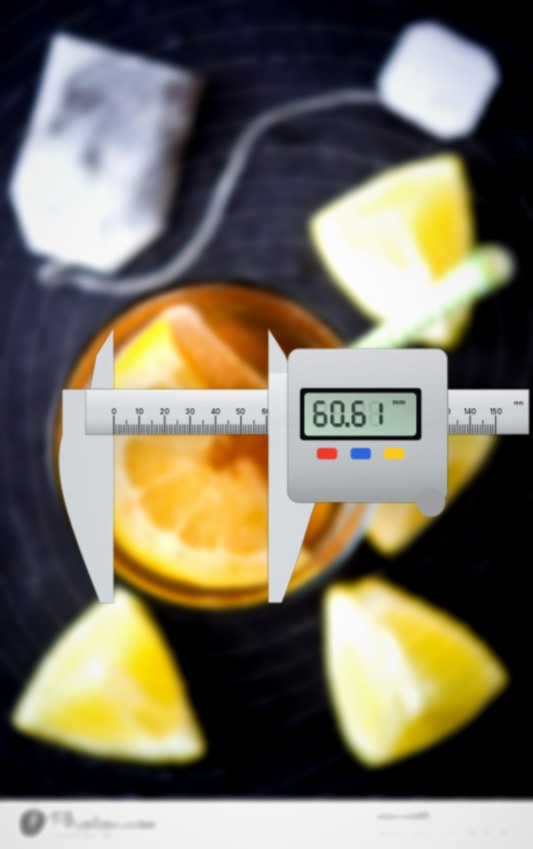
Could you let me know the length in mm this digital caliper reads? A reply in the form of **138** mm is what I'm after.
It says **60.61** mm
